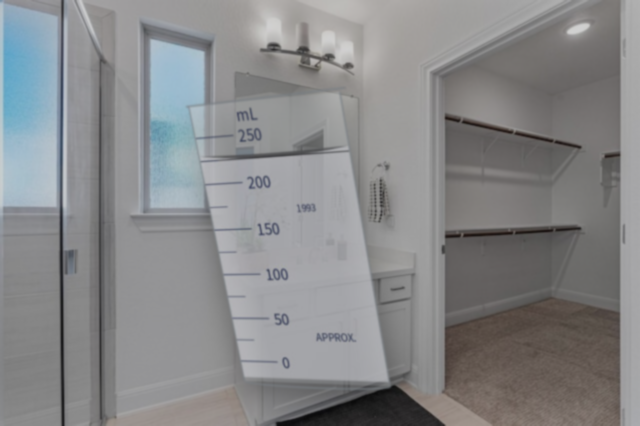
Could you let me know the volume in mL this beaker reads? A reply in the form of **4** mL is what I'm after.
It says **225** mL
